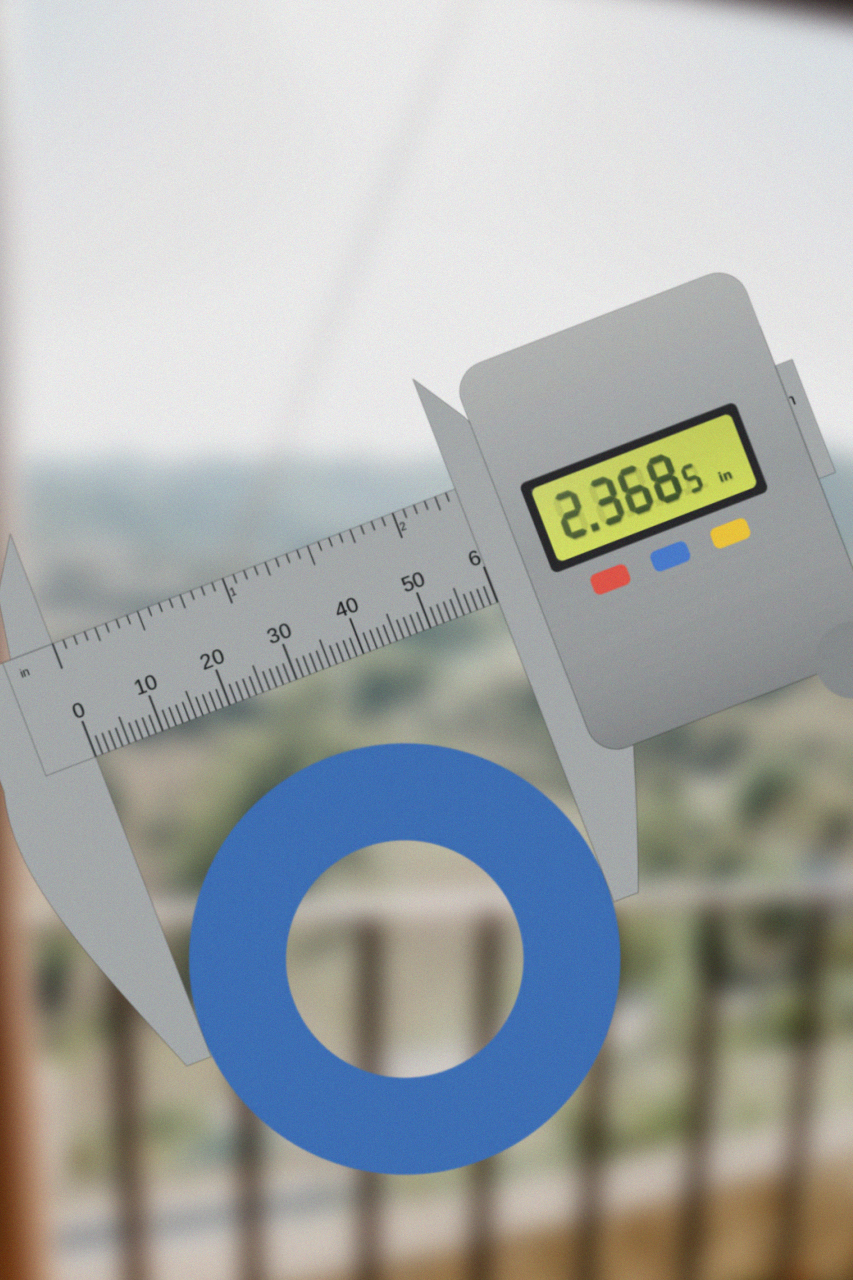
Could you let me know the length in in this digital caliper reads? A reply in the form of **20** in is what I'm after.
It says **2.3685** in
